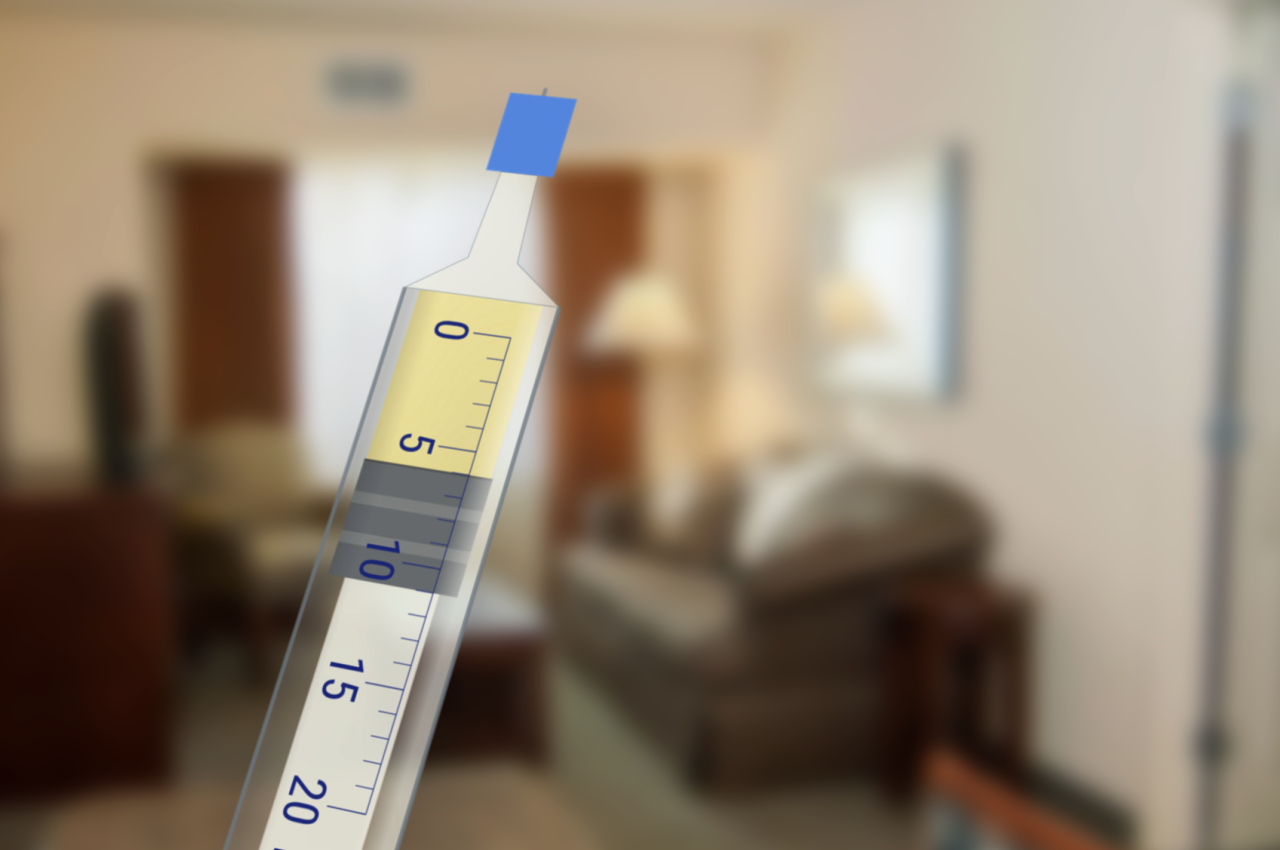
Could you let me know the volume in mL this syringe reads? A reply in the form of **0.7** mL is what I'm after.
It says **6** mL
